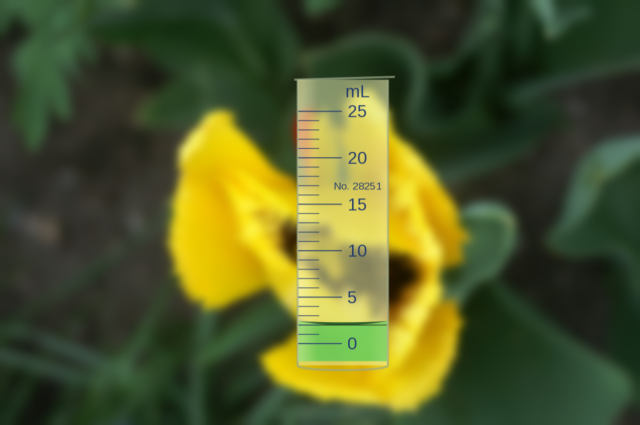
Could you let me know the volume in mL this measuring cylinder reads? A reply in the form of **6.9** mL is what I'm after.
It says **2** mL
